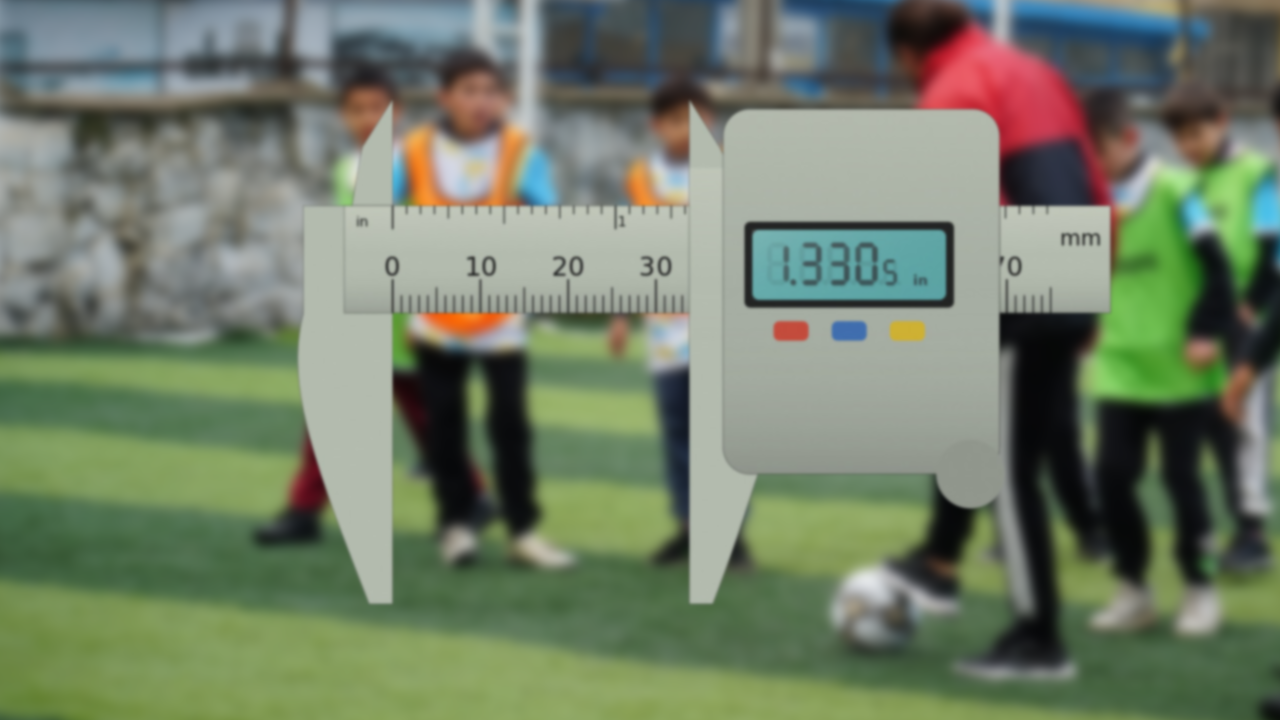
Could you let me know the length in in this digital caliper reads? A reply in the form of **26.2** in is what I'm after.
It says **1.3305** in
